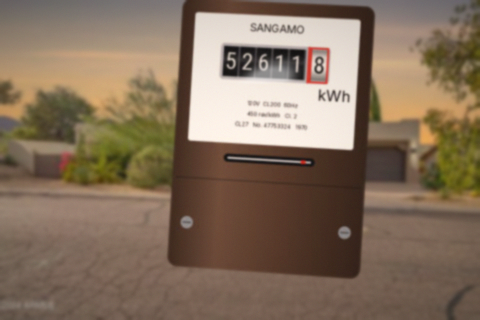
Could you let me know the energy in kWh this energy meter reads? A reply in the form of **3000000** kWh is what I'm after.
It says **52611.8** kWh
